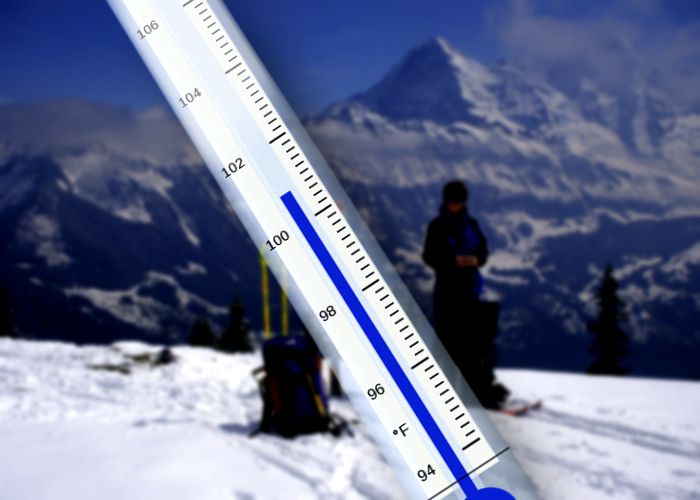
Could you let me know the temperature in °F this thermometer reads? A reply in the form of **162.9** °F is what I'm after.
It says **100.8** °F
